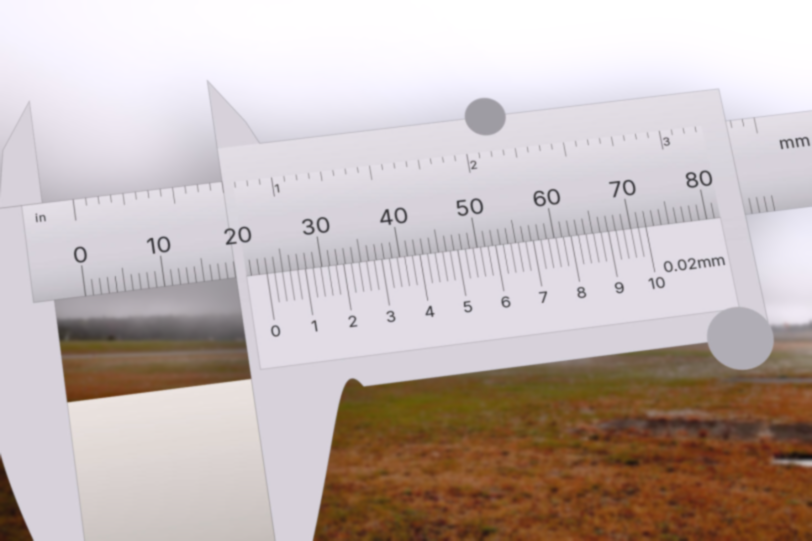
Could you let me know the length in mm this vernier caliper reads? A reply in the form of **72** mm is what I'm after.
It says **23.0** mm
